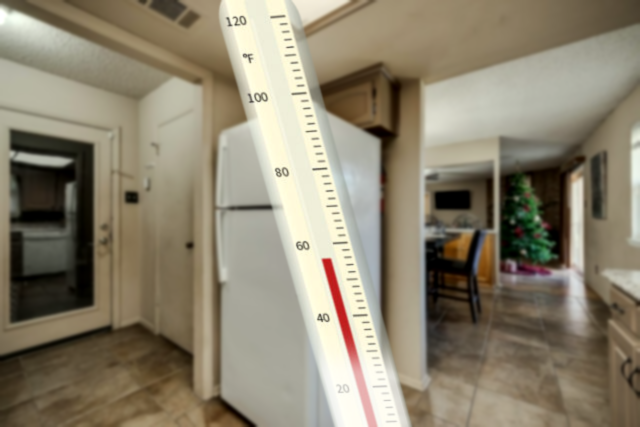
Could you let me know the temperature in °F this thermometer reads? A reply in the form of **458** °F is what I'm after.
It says **56** °F
